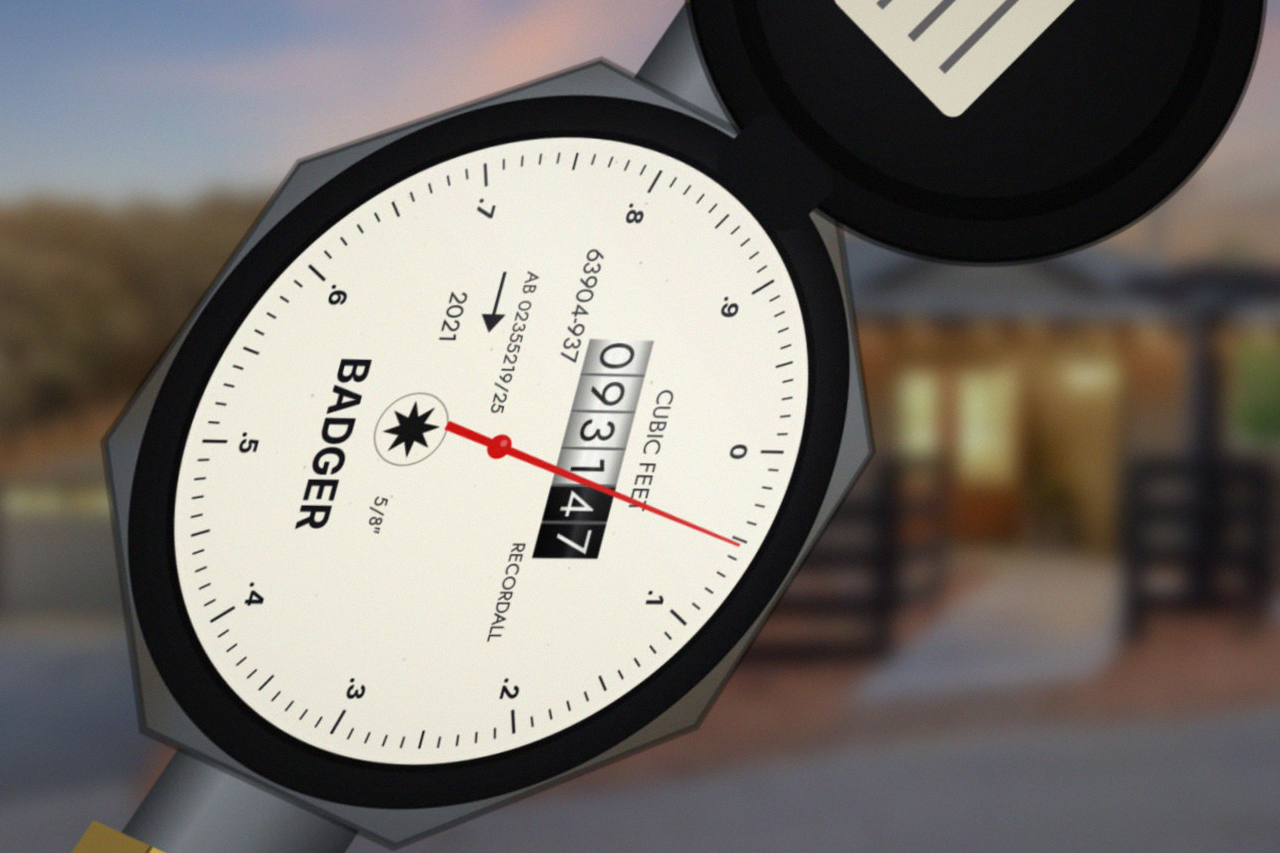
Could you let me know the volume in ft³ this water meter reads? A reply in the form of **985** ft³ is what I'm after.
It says **93147.05** ft³
